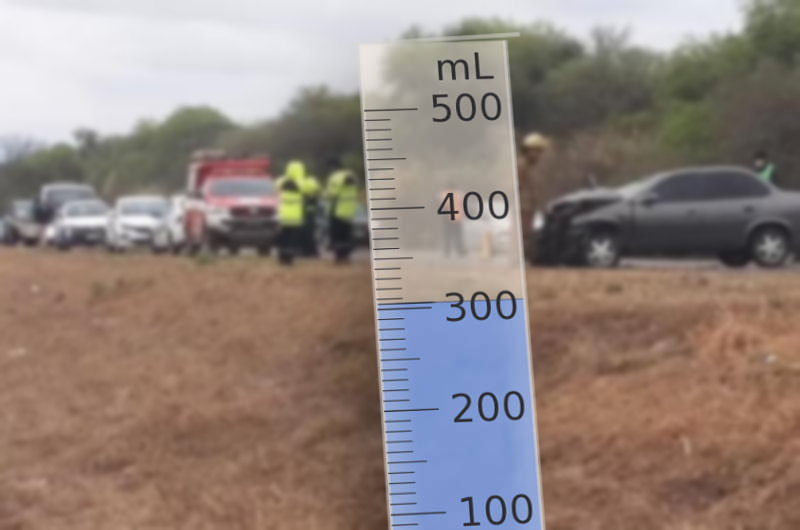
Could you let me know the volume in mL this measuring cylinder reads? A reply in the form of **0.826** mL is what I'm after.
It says **305** mL
